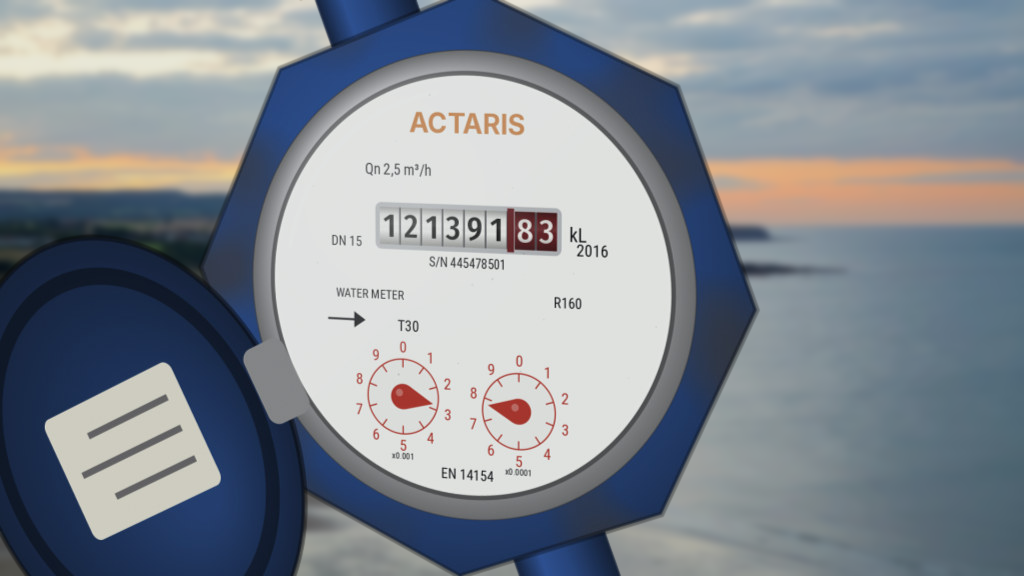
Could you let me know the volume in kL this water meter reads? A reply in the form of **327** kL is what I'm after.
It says **121391.8327** kL
